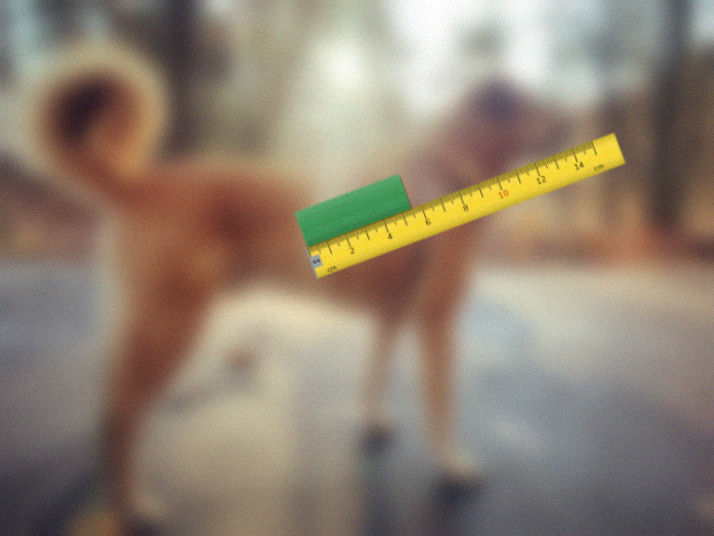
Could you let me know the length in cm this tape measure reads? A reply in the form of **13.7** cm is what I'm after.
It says **5.5** cm
